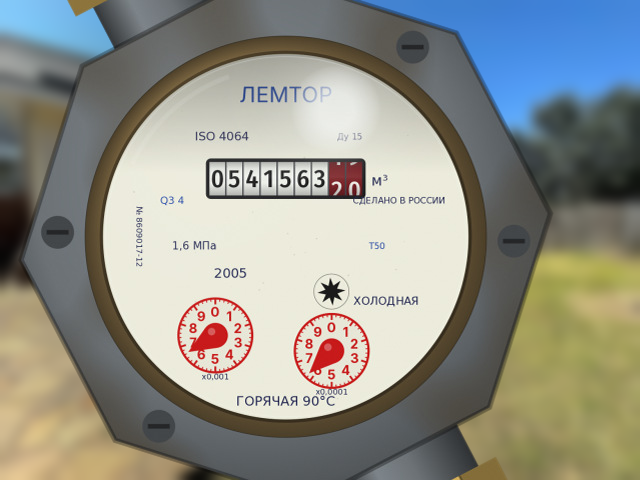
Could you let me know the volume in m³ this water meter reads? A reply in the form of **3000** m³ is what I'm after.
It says **541563.1966** m³
